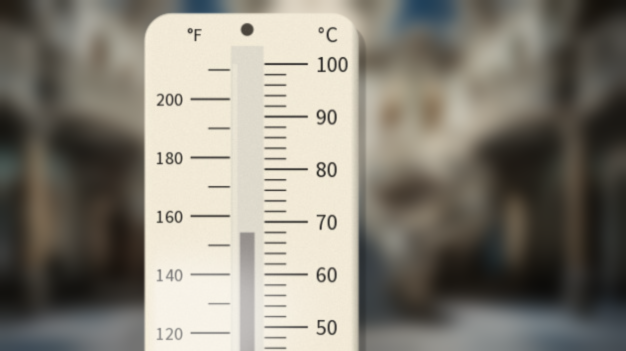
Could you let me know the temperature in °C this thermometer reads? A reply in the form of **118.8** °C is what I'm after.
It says **68** °C
